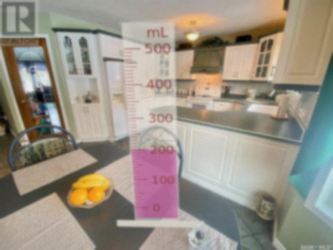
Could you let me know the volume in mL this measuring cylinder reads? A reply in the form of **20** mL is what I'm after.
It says **200** mL
